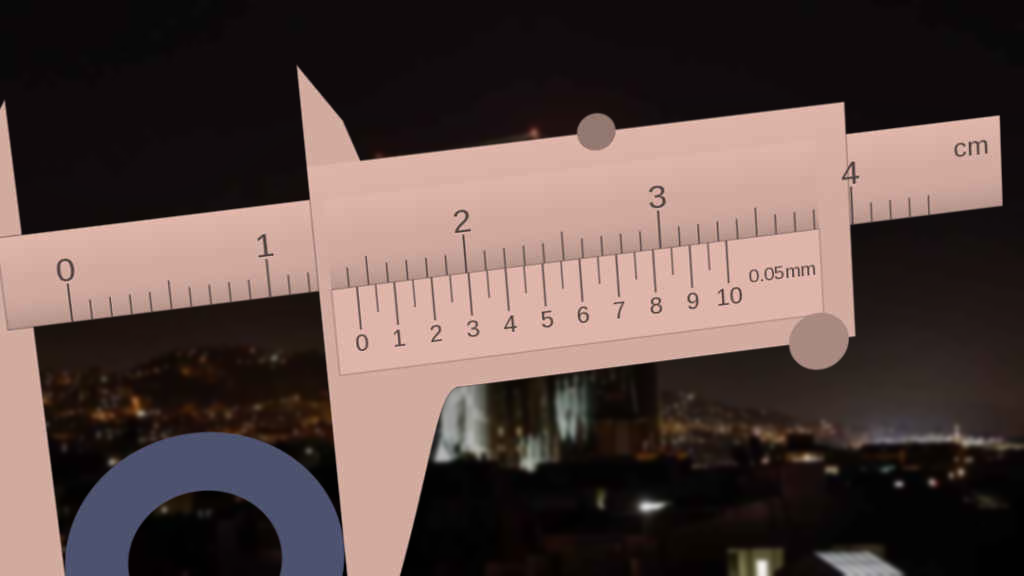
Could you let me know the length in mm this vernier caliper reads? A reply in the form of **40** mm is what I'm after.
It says **14.4** mm
